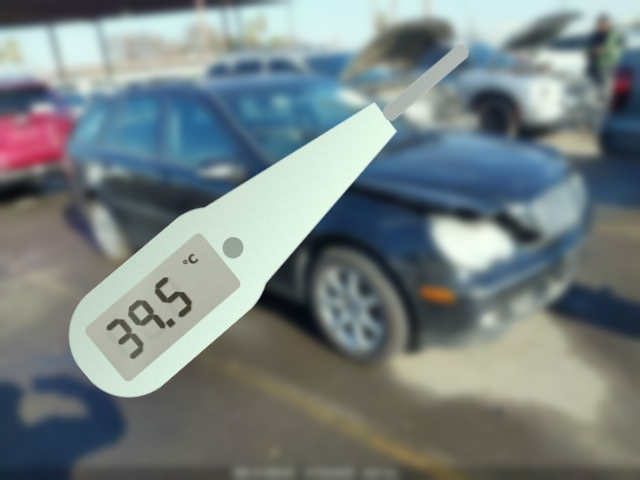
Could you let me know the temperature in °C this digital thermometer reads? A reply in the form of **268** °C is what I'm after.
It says **39.5** °C
